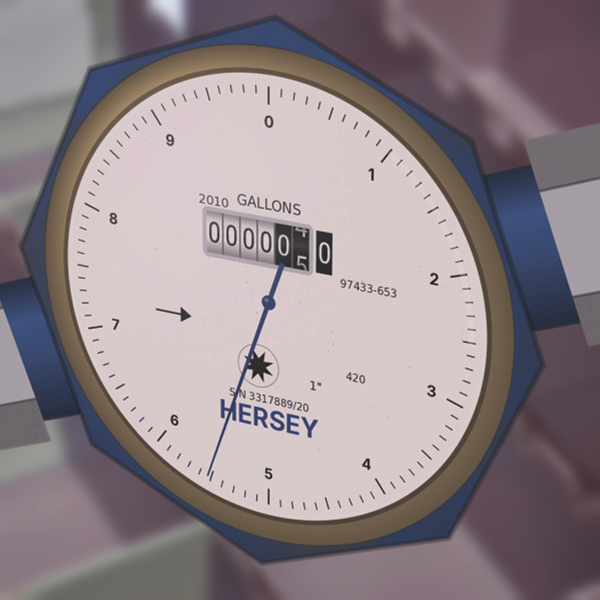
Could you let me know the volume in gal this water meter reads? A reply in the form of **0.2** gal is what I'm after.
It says **45.5** gal
